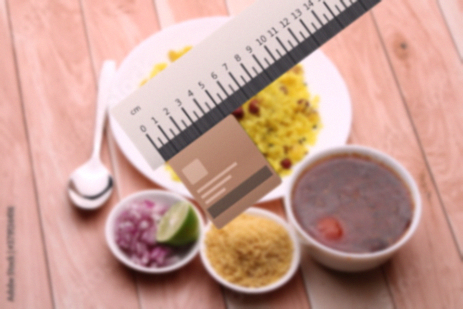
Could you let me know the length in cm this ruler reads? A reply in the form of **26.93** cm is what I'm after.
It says **5.5** cm
